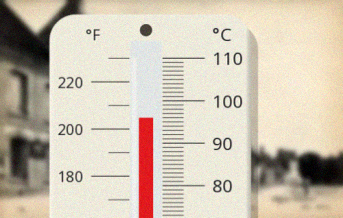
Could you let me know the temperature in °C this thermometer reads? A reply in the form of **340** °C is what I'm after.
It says **96** °C
